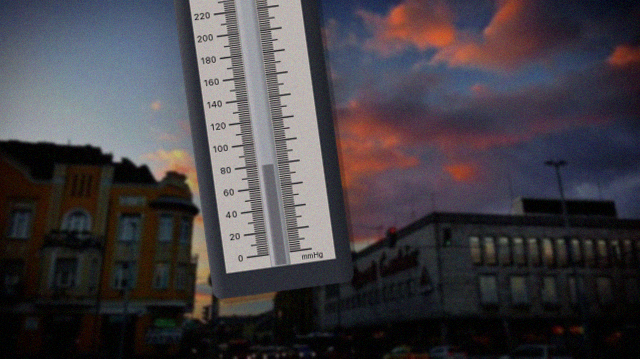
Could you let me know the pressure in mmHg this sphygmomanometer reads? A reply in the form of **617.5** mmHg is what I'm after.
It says **80** mmHg
